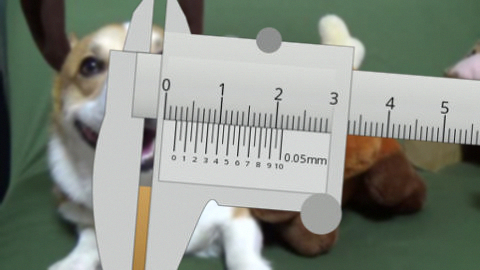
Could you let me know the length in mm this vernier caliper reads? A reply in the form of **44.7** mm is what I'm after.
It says **2.2** mm
